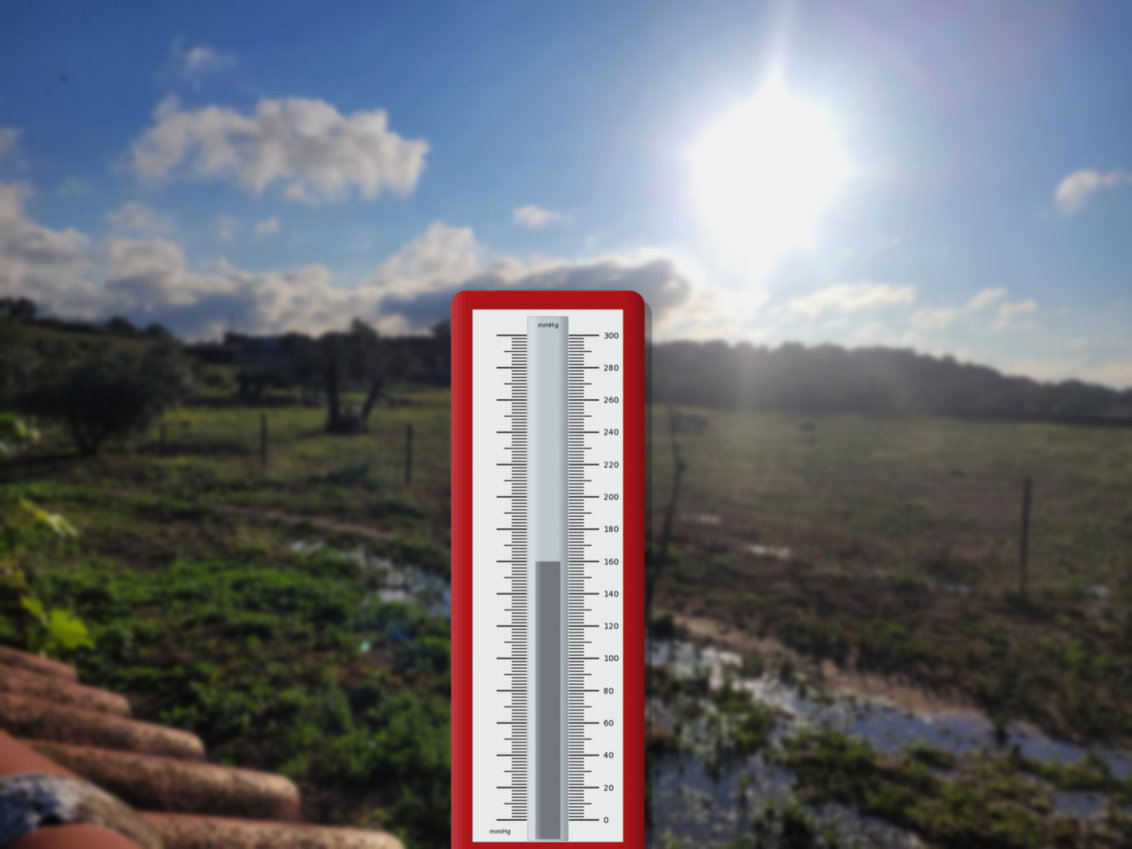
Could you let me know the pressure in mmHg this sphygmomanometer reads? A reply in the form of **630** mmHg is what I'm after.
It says **160** mmHg
